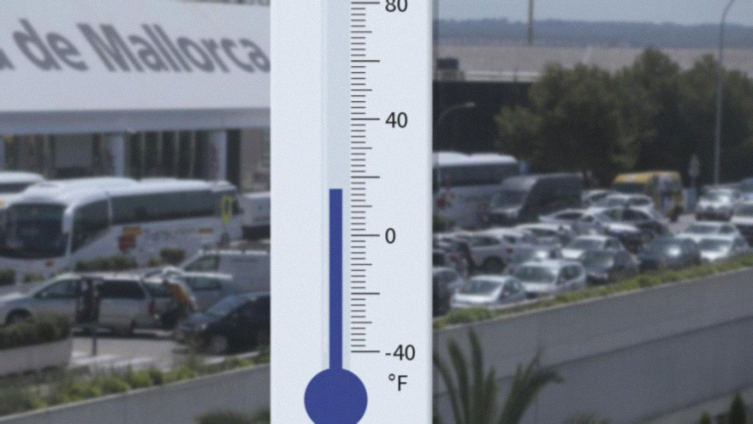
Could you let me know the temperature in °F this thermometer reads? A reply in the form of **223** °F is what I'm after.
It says **16** °F
